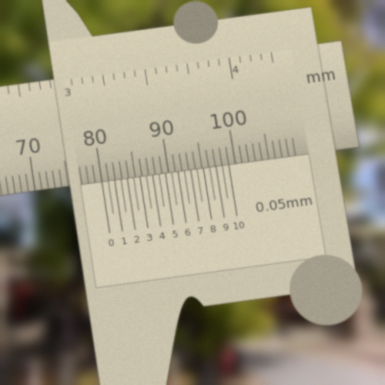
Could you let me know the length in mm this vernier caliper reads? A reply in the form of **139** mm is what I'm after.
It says **80.0** mm
